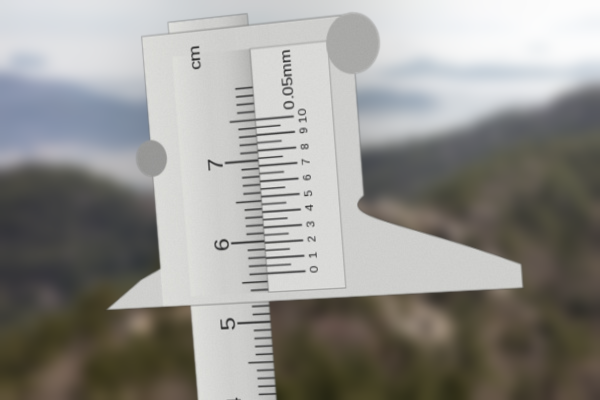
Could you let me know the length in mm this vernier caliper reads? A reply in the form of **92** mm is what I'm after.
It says **56.0** mm
